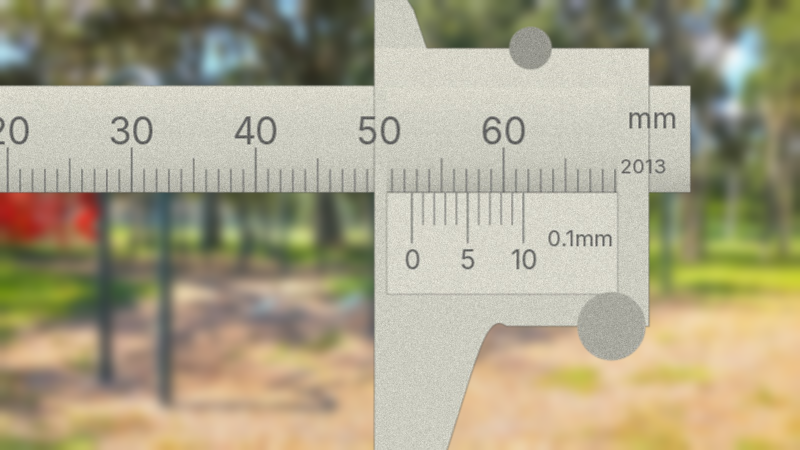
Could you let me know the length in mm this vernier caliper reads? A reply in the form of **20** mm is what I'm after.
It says **52.6** mm
